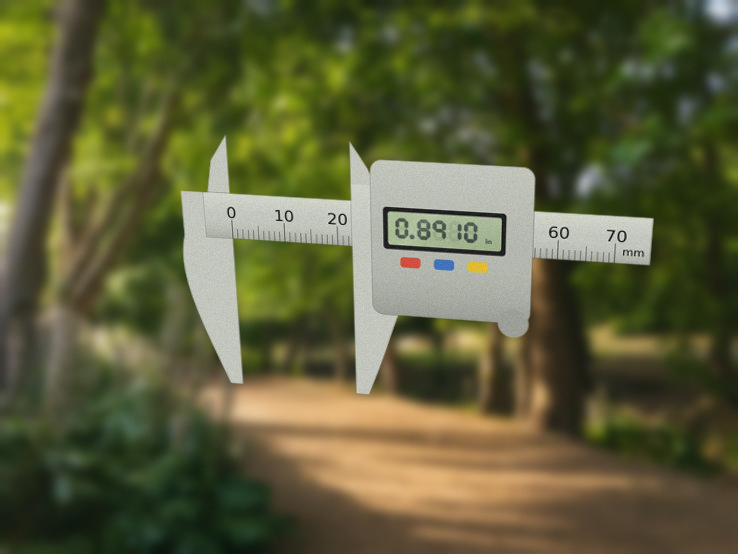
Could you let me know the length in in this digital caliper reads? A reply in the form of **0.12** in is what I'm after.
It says **0.8910** in
